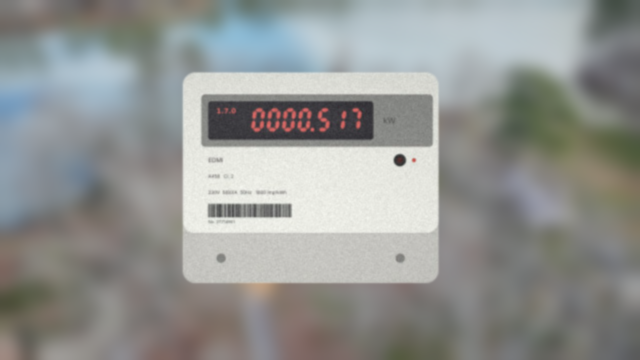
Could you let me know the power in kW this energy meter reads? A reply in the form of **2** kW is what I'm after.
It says **0.517** kW
